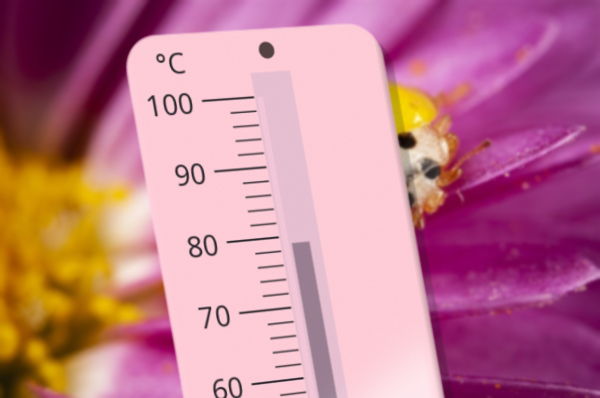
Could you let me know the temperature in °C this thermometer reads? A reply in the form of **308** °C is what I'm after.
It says **79** °C
